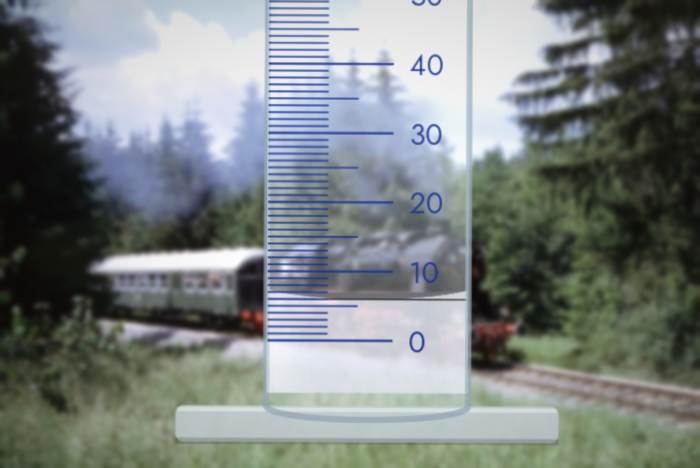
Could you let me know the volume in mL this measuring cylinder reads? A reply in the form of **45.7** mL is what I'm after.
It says **6** mL
